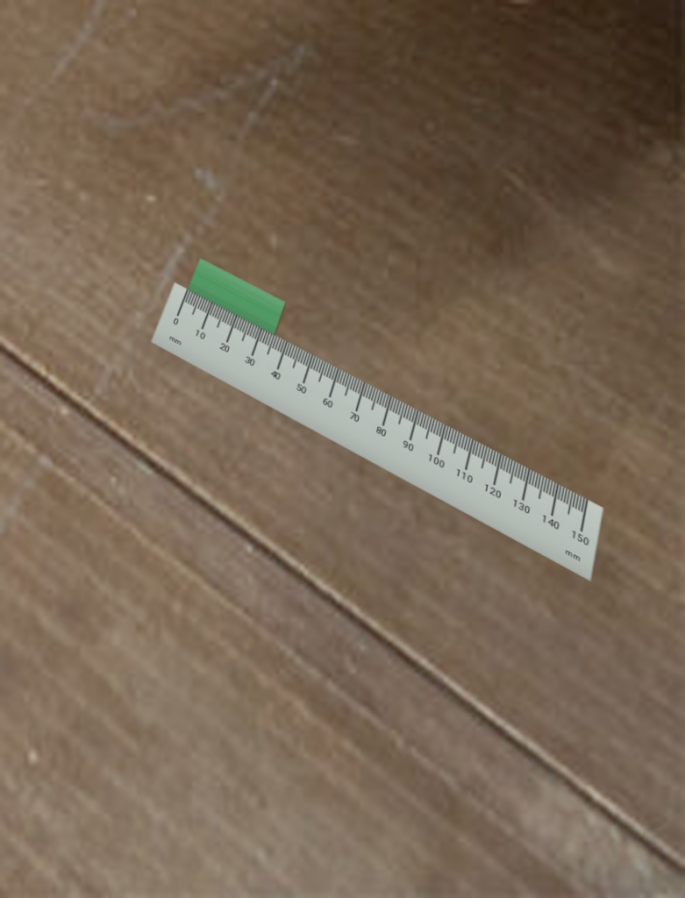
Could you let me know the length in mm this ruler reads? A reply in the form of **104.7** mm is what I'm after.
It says **35** mm
